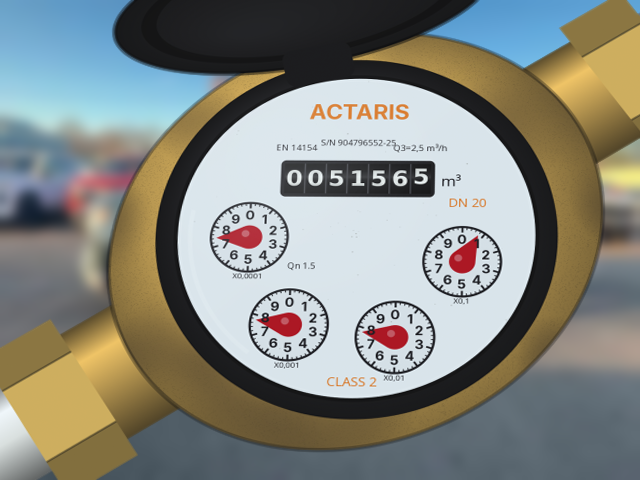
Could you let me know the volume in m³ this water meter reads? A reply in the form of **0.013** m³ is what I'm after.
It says **51565.0777** m³
